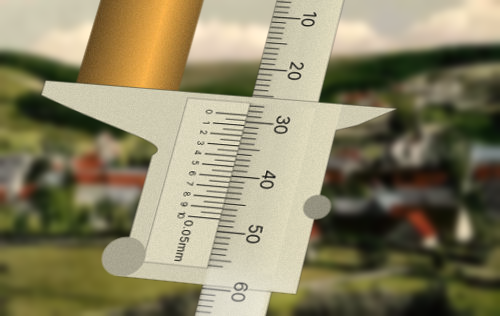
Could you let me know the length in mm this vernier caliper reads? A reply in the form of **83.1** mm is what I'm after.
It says **28.8** mm
